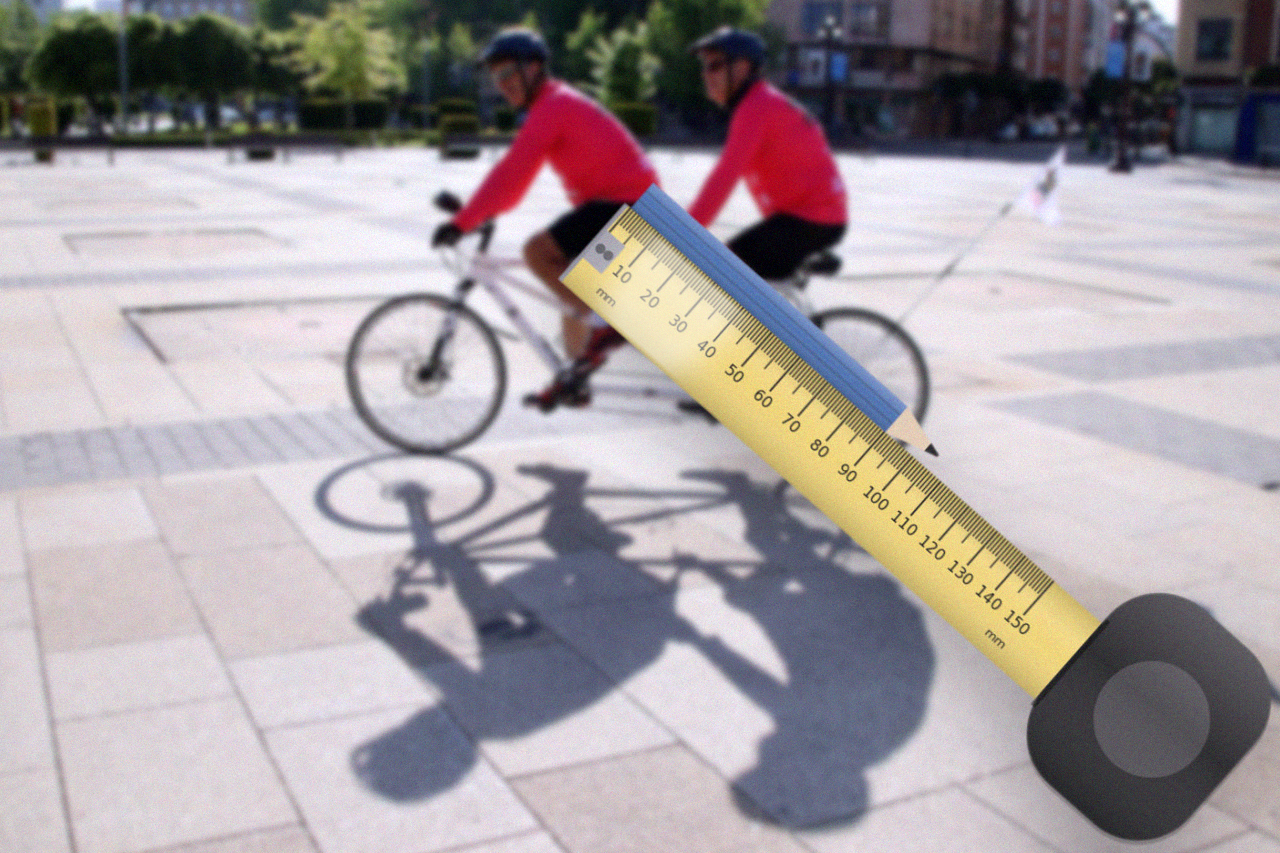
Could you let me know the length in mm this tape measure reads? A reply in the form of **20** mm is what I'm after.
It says **105** mm
